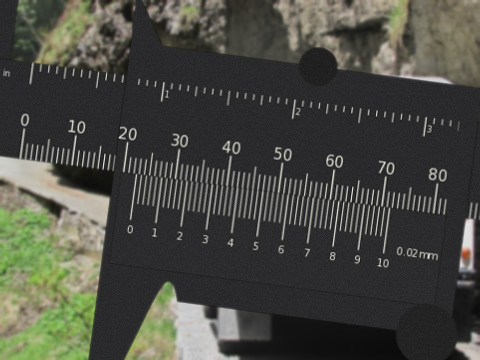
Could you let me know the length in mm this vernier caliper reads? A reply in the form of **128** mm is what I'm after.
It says **22.5** mm
